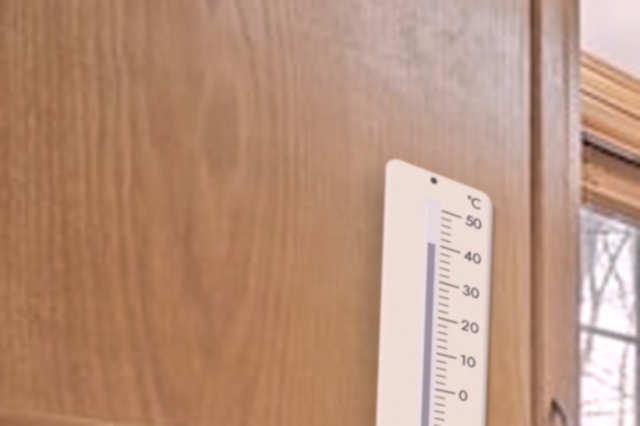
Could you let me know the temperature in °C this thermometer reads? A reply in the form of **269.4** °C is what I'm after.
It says **40** °C
